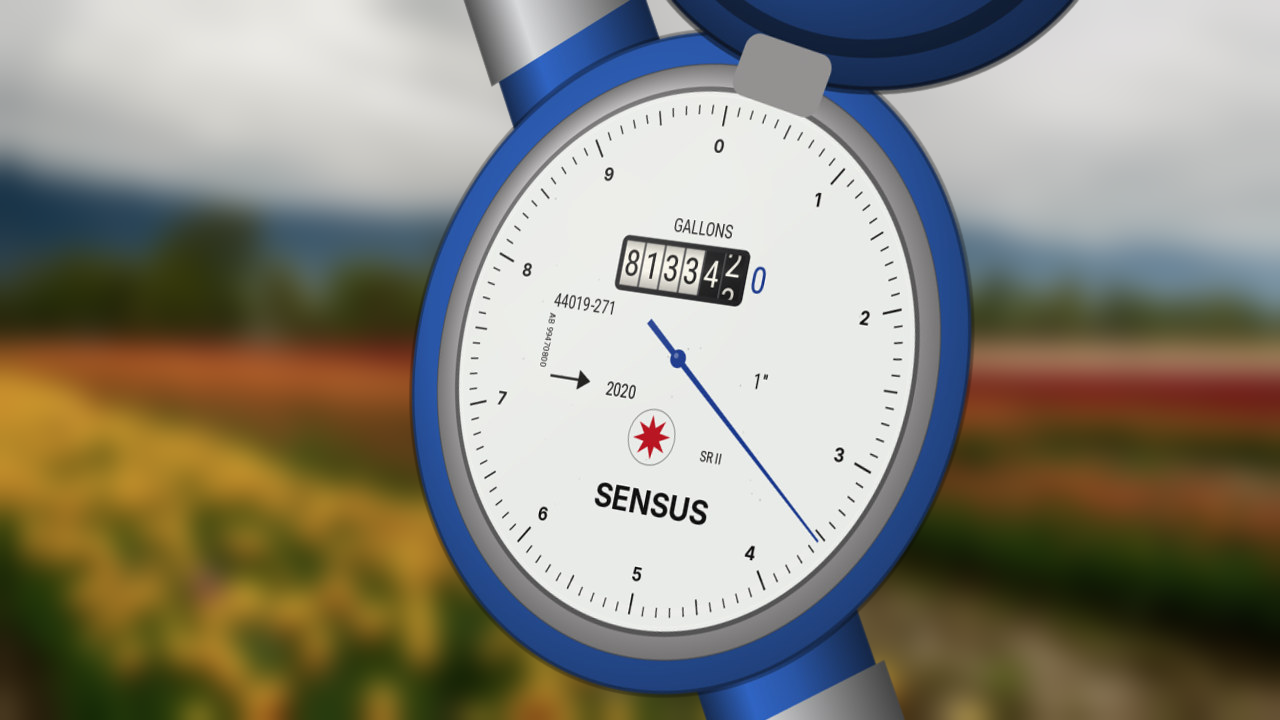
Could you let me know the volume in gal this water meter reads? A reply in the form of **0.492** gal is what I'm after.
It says **8133423.5** gal
